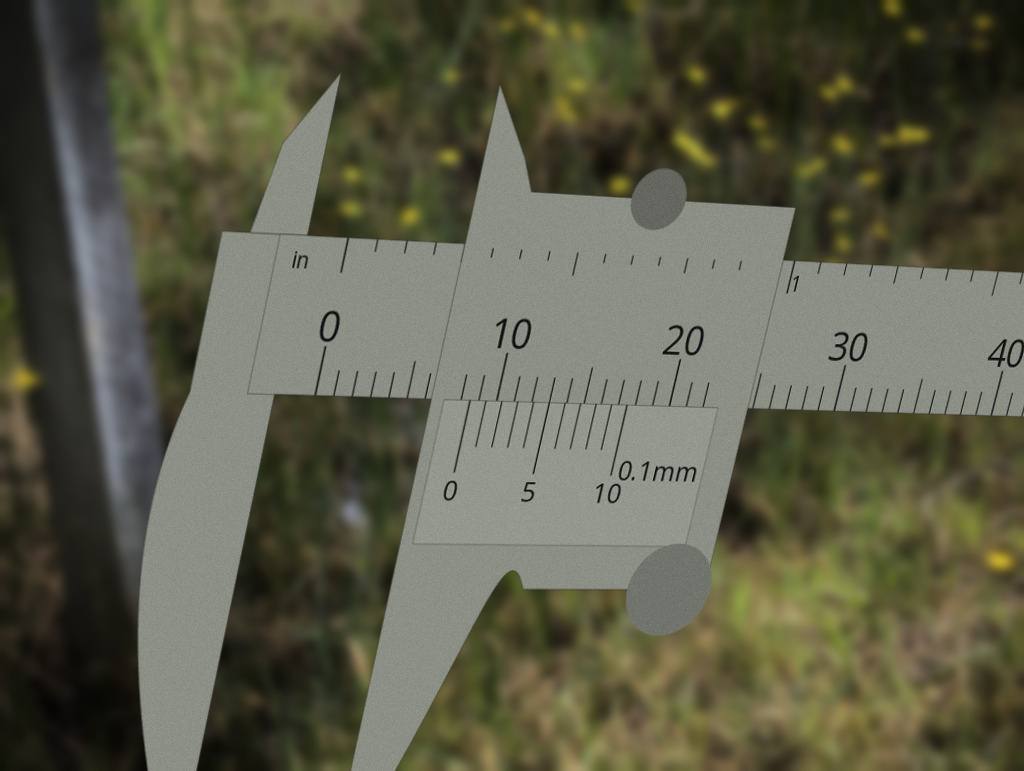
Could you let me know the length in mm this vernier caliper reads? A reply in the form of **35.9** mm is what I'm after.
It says **8.5** mm
